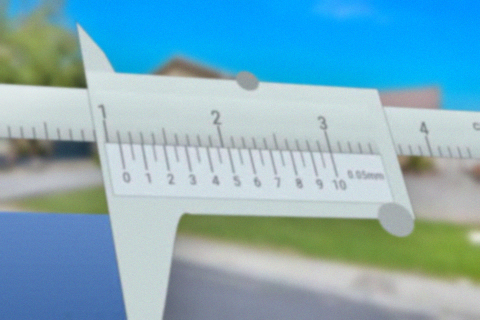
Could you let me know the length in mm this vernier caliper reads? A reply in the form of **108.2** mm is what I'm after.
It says **11.0** mm
